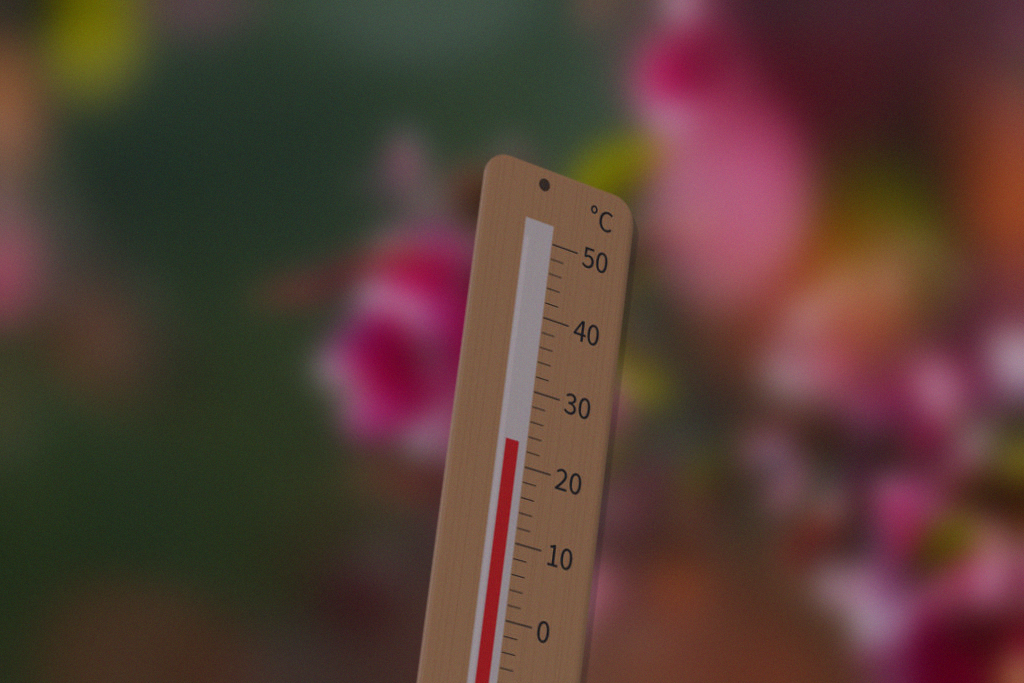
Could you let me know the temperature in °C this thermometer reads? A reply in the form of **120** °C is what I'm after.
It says **23** °C
